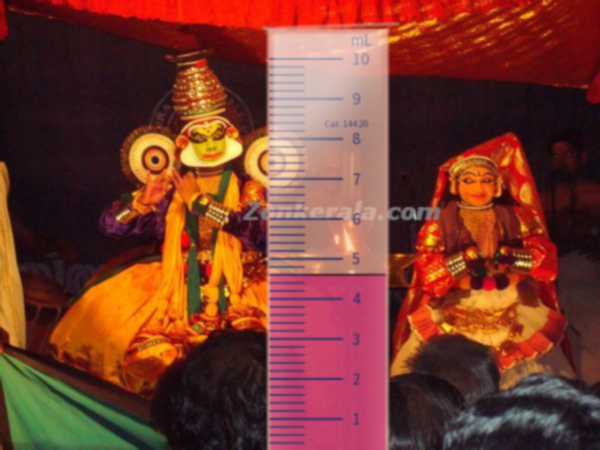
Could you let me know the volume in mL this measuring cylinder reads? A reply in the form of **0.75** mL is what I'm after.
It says **4.6** mL
